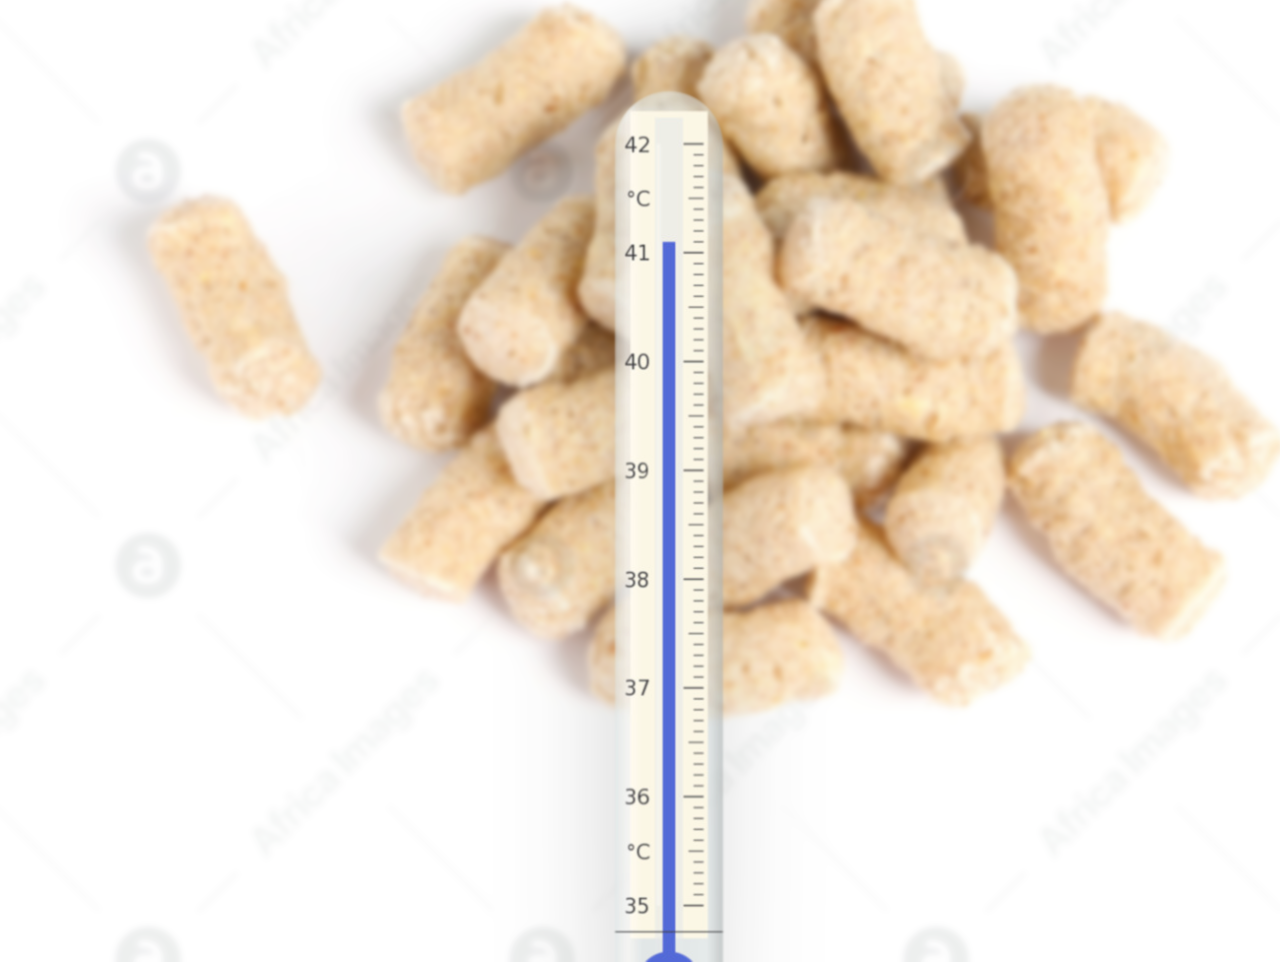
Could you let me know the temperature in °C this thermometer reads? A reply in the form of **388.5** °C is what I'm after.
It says **41.1** °C
